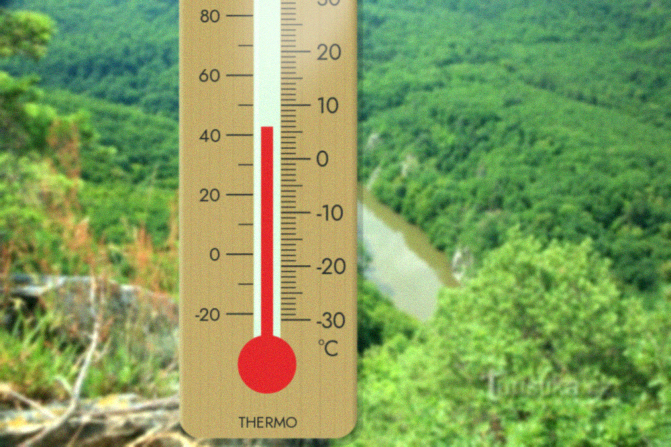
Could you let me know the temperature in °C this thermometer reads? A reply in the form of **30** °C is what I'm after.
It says **6** °C
